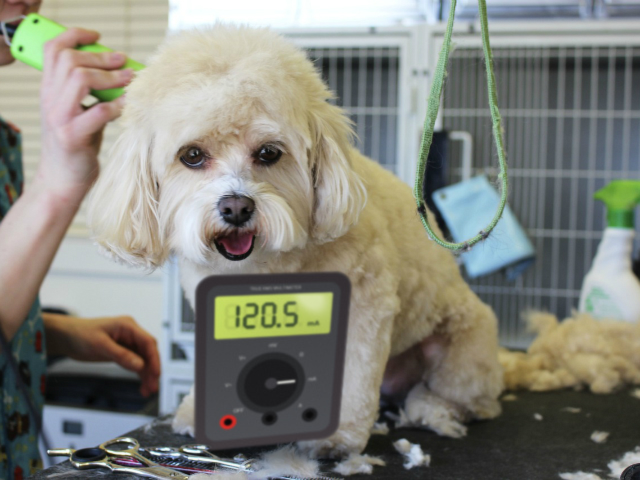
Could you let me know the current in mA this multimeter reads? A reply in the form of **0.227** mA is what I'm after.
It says **120.5** mA
